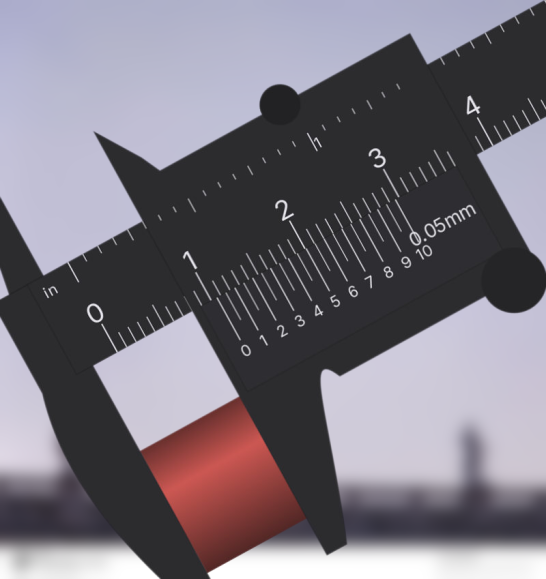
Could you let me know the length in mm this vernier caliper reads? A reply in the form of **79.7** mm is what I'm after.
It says **10.6** mm
